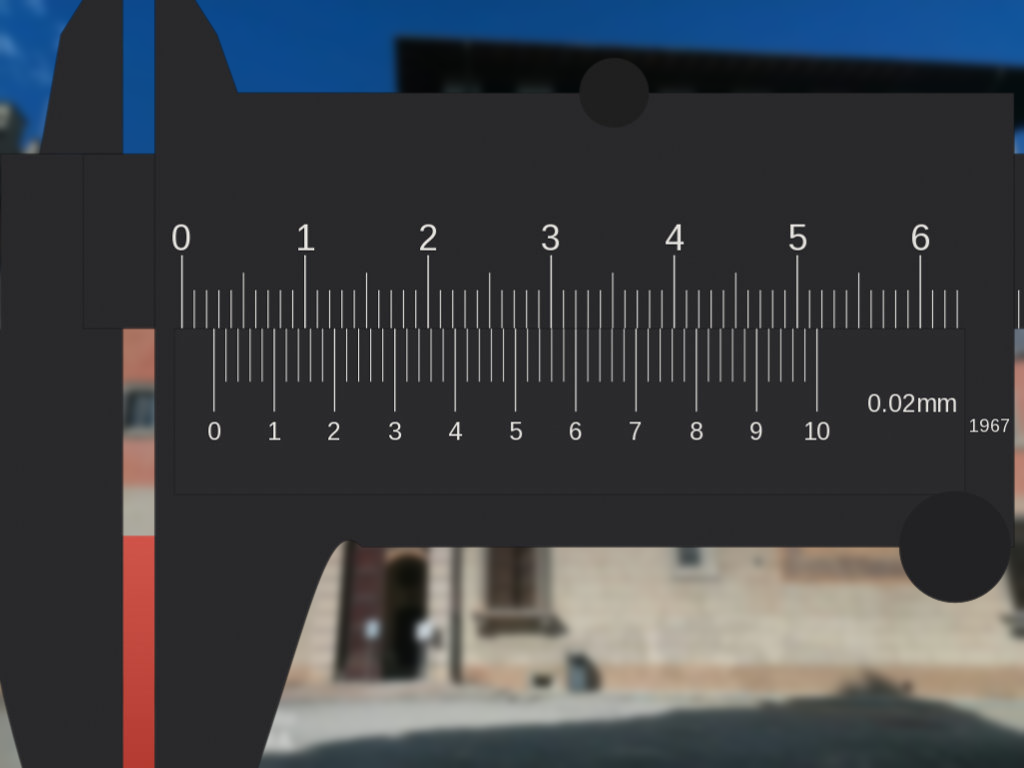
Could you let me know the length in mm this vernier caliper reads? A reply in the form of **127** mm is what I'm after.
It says **2.6** mm
